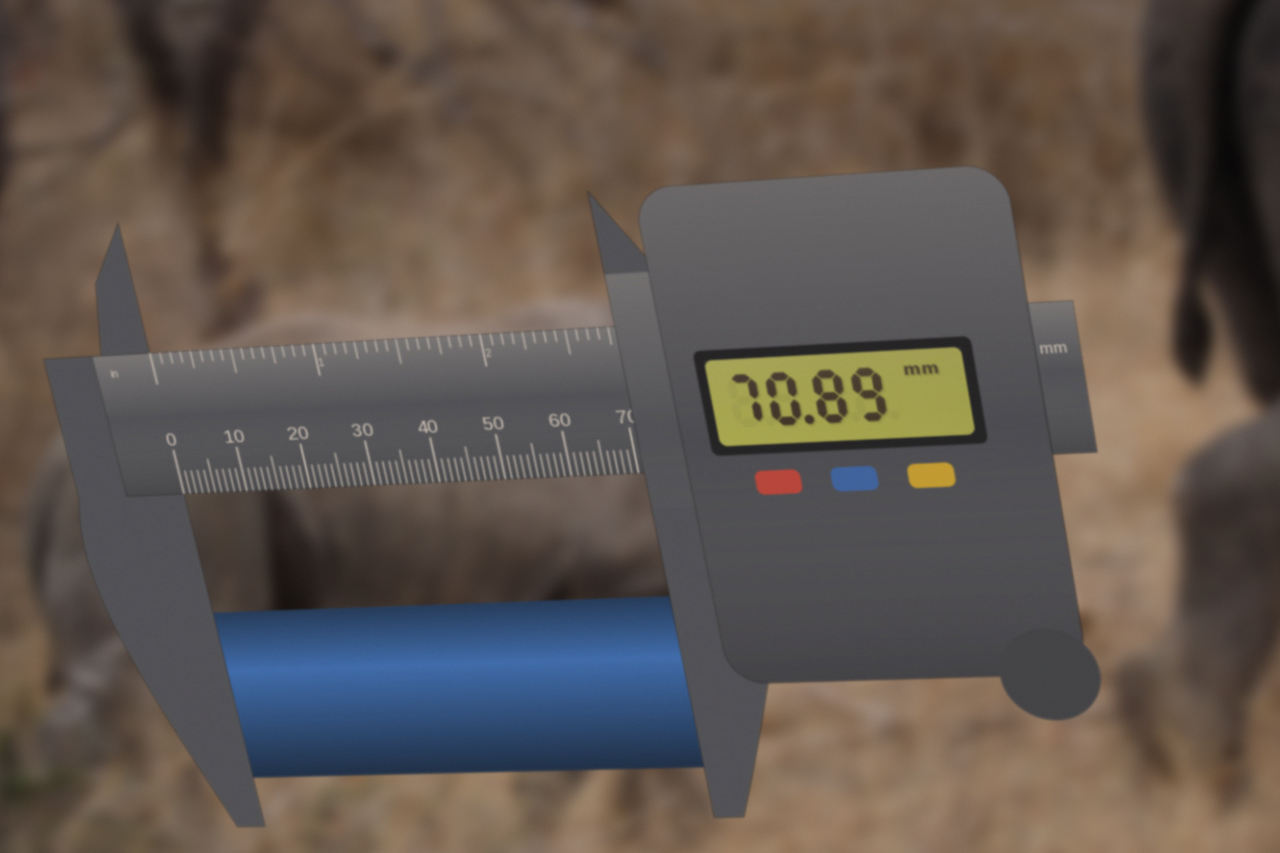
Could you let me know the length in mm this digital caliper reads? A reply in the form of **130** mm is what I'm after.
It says **70.89** mm
